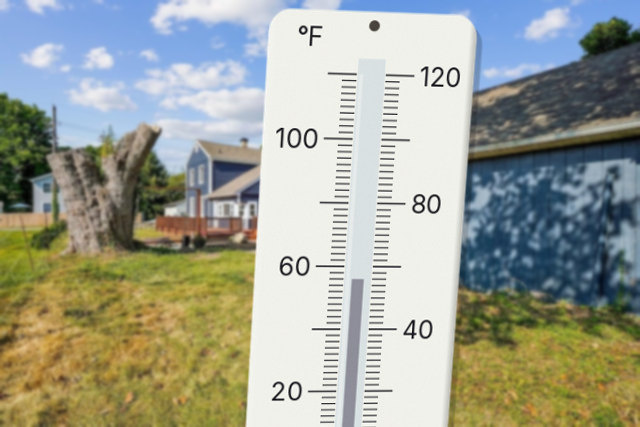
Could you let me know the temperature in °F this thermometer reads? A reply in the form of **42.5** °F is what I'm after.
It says **56** °F
